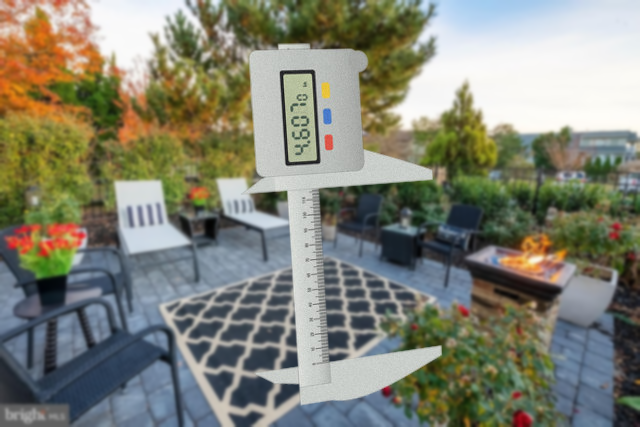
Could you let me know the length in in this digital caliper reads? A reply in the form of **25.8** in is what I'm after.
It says **4.6070** in
